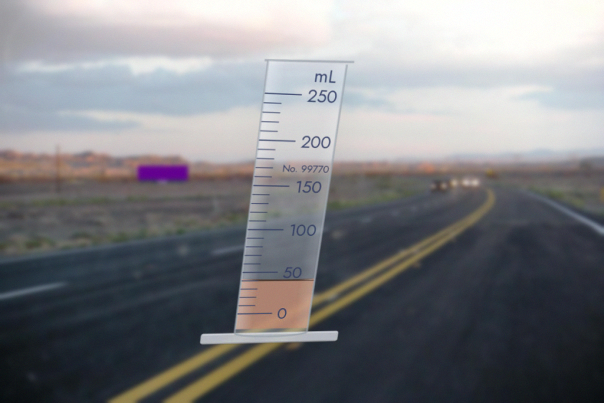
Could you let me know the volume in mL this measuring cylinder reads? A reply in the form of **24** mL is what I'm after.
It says **40** mL
